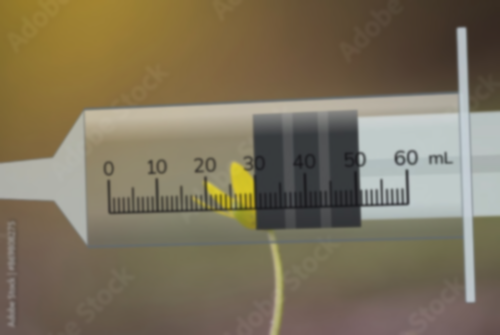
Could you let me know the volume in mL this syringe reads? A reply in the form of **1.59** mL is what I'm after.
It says **30** mL
